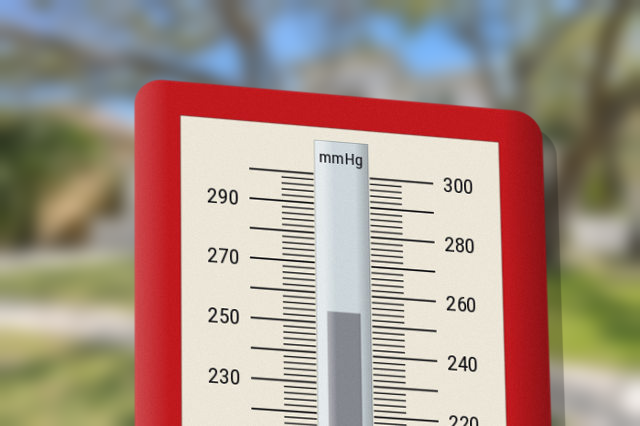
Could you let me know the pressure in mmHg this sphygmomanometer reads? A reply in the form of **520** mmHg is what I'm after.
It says **254** mmHg
